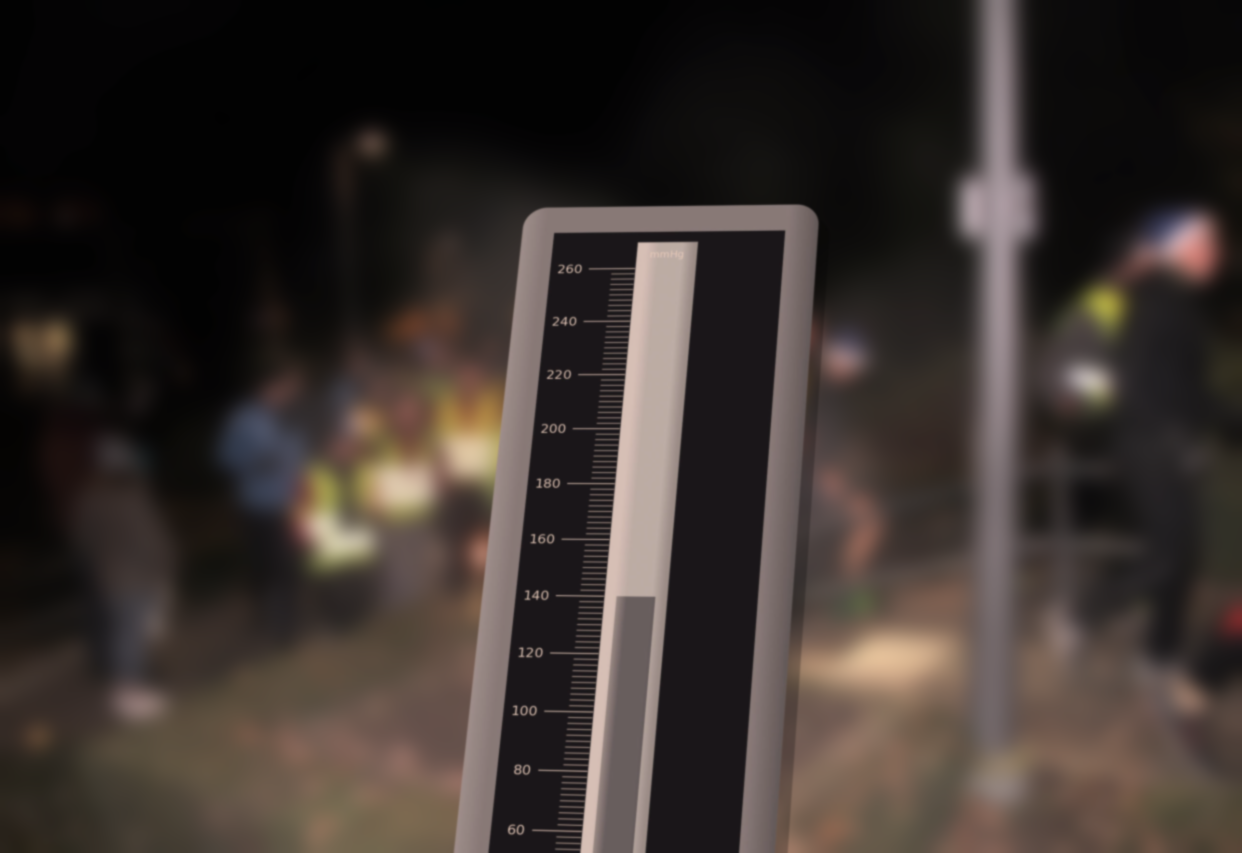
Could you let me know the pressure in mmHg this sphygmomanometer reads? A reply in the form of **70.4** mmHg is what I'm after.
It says **140** mmHg
